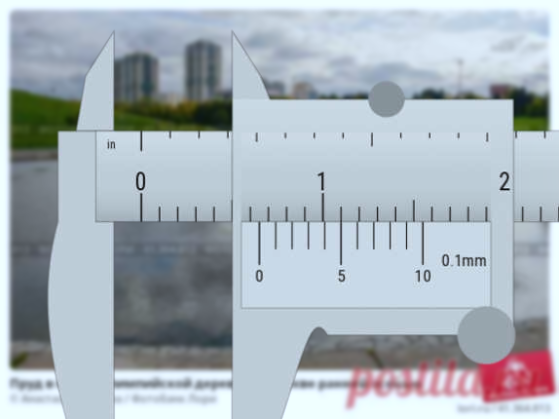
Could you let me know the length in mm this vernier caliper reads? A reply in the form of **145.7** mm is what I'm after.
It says **6.5** mm
